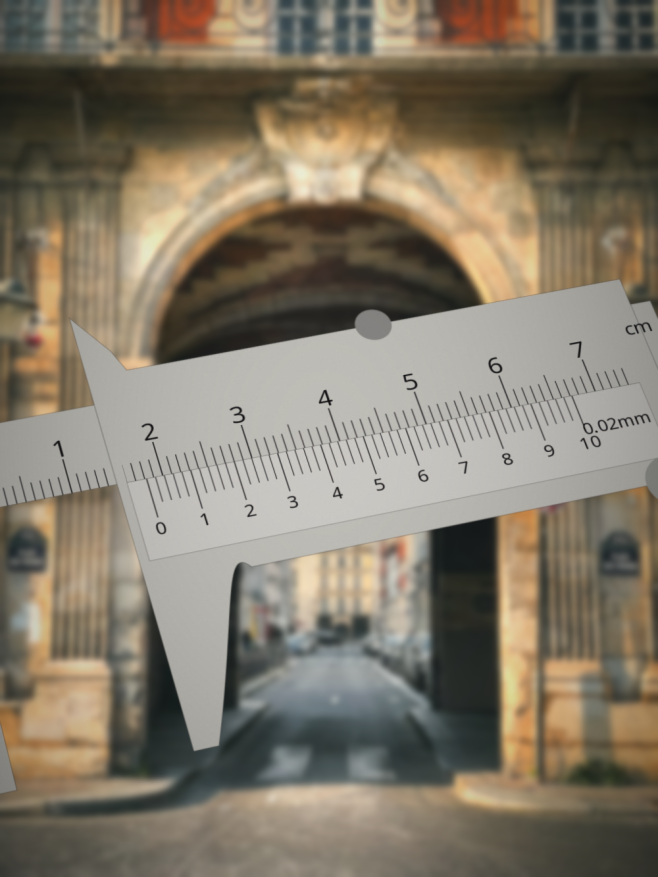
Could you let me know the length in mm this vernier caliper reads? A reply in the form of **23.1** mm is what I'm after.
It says **18.2** mm
